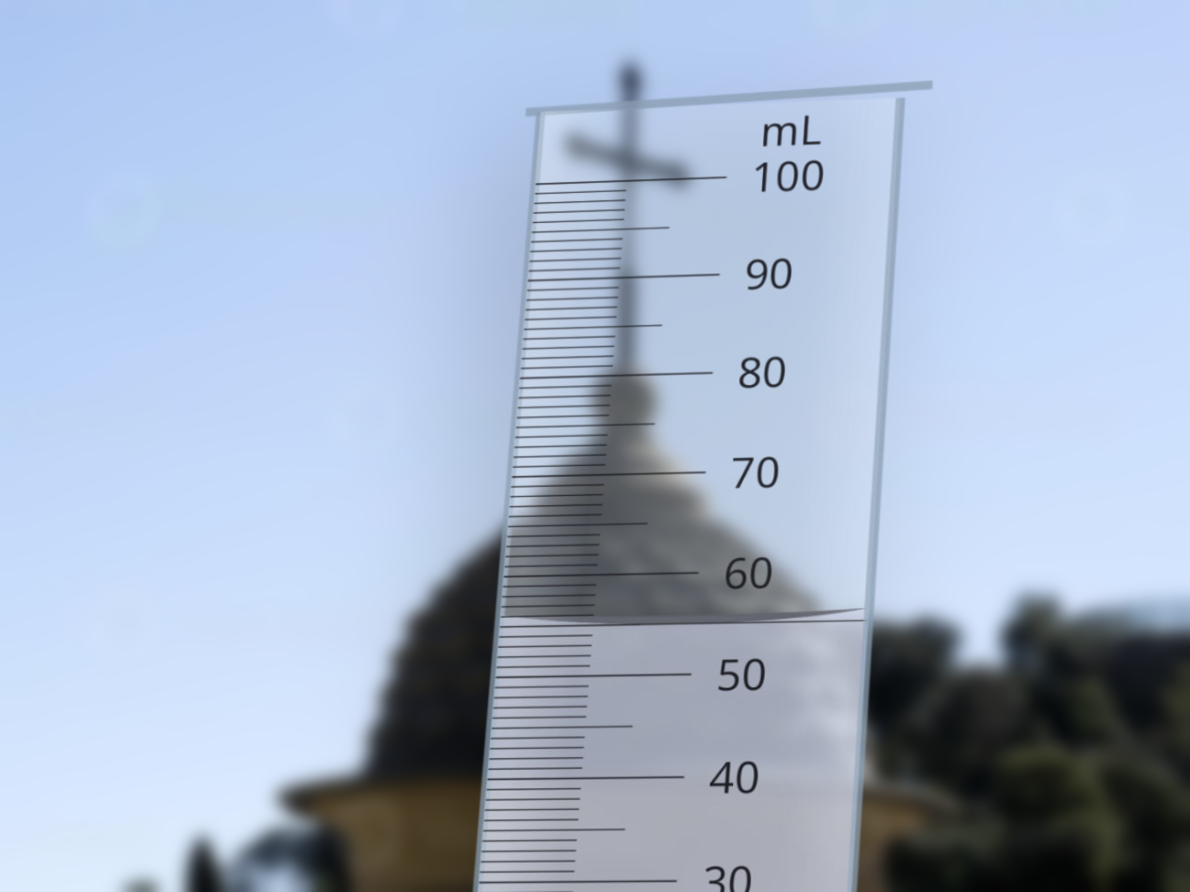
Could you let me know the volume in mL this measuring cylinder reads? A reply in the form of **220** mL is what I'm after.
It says **55** mL
